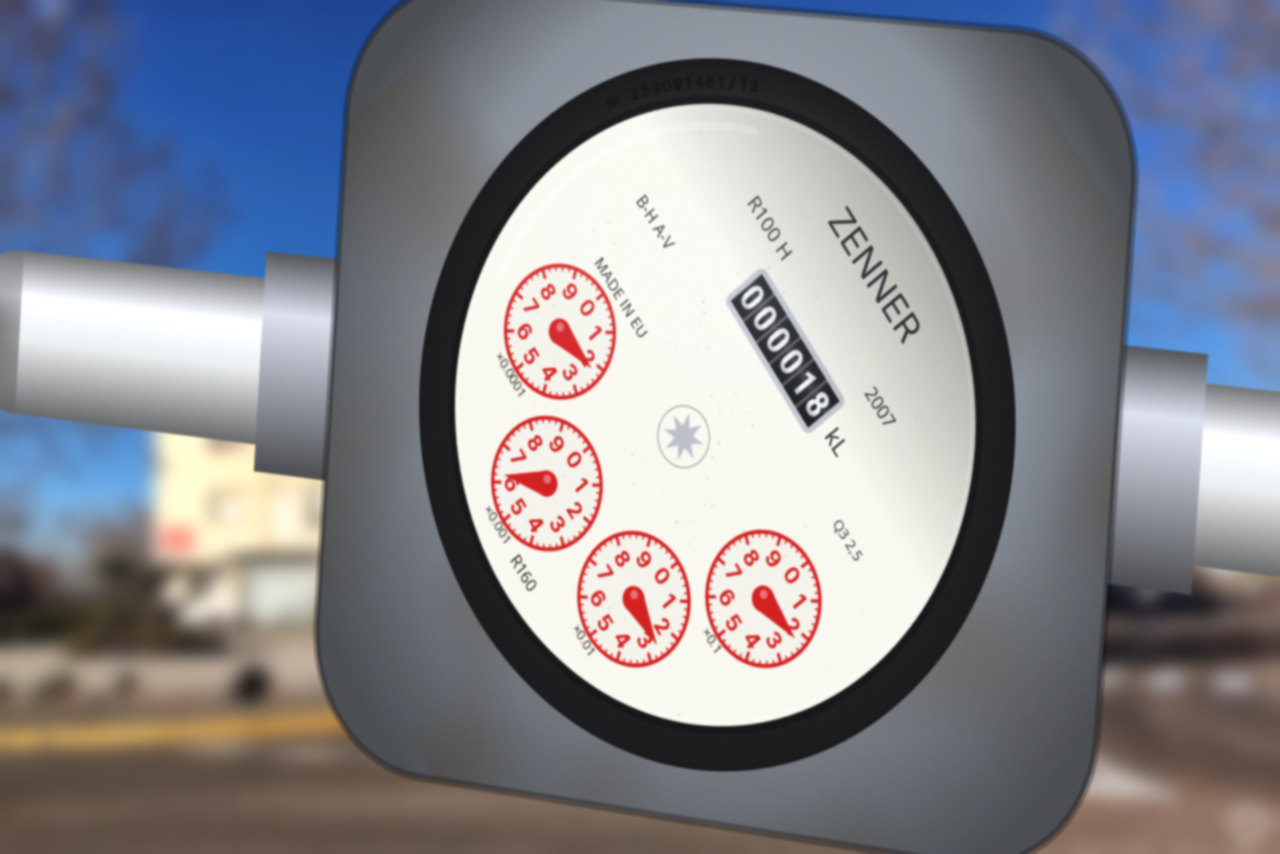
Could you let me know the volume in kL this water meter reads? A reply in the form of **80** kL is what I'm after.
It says **18.2262** kL
